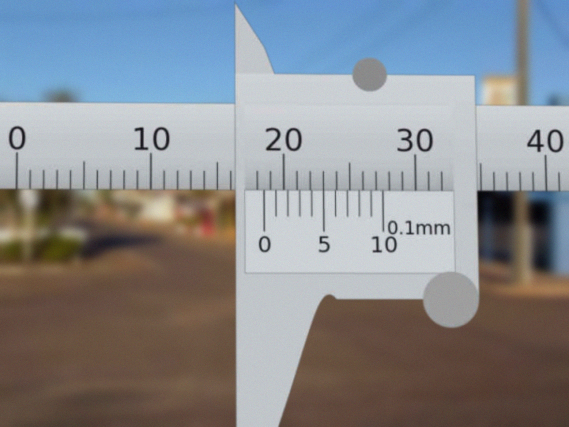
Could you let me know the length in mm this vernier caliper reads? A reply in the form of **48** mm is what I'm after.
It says **18.5** mm
